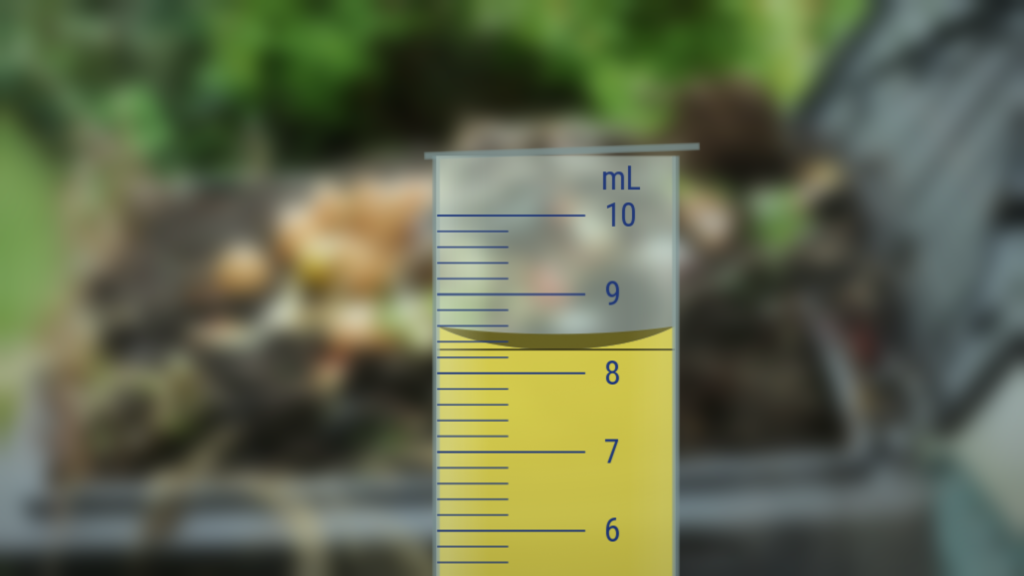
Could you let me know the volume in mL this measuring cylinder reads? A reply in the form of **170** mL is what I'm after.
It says **8.3** mL
